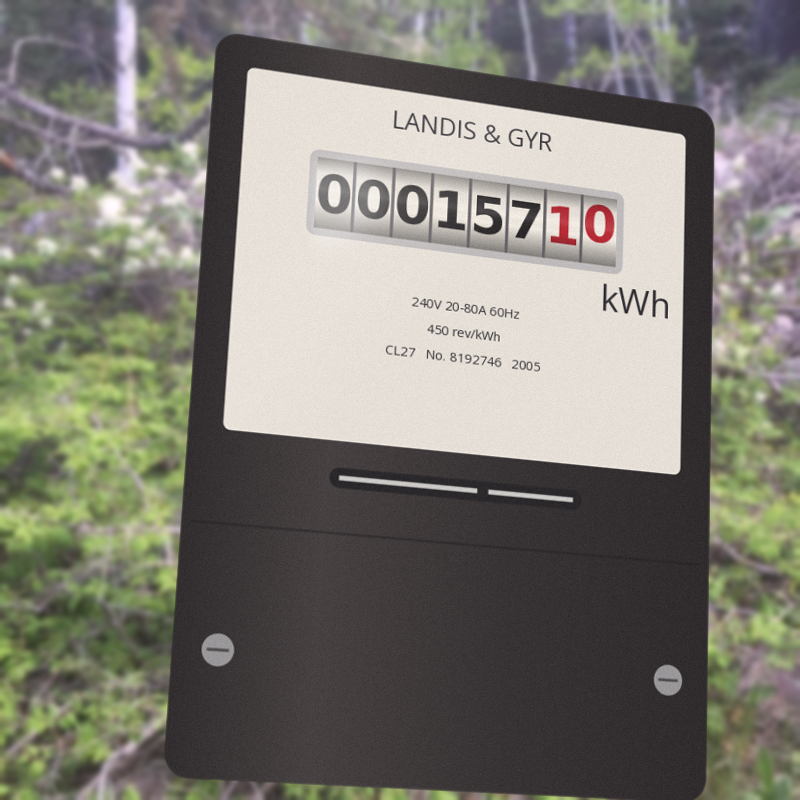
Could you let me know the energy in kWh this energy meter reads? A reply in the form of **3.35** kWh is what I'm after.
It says **157.10** kWh
